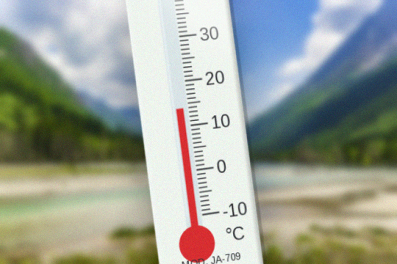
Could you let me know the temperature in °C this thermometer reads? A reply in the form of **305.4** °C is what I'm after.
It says **14** °C
